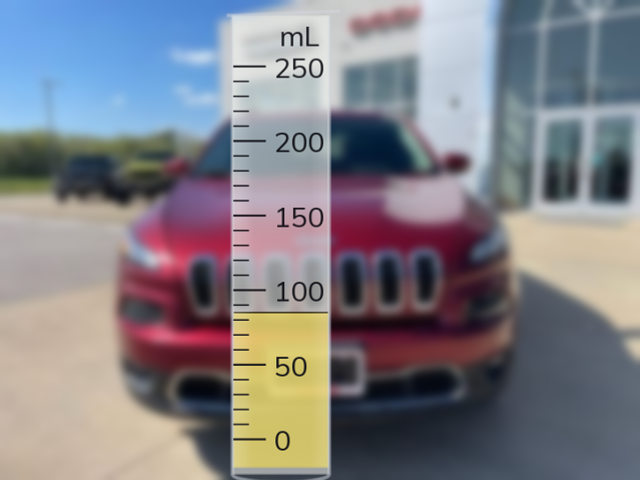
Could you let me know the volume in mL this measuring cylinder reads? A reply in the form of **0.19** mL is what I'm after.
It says **85** mL
